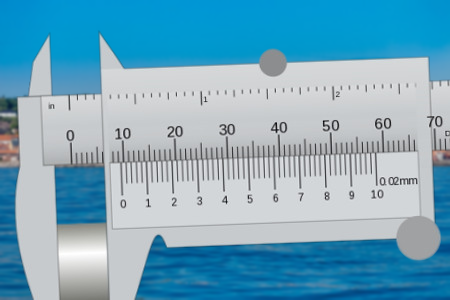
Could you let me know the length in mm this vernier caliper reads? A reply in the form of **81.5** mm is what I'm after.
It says **9.5** mm
